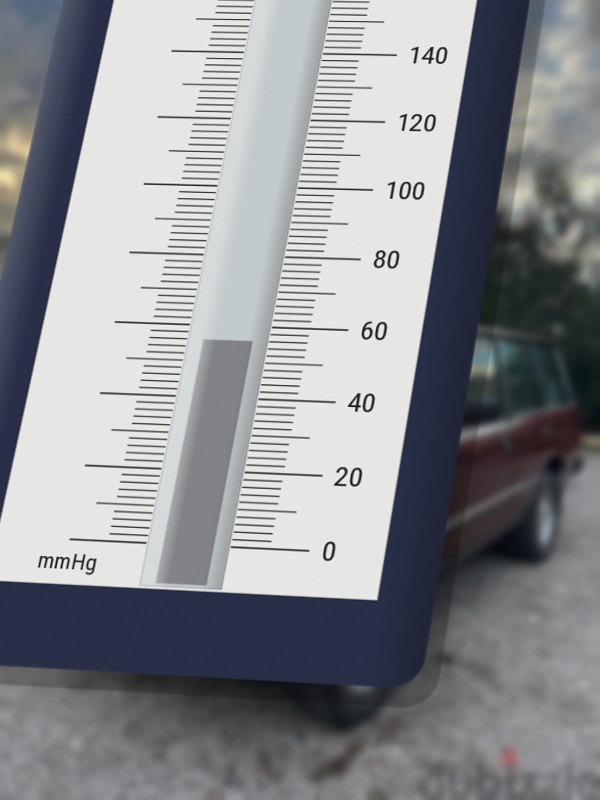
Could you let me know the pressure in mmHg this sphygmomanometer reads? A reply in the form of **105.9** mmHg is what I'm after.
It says **56** mmHg
